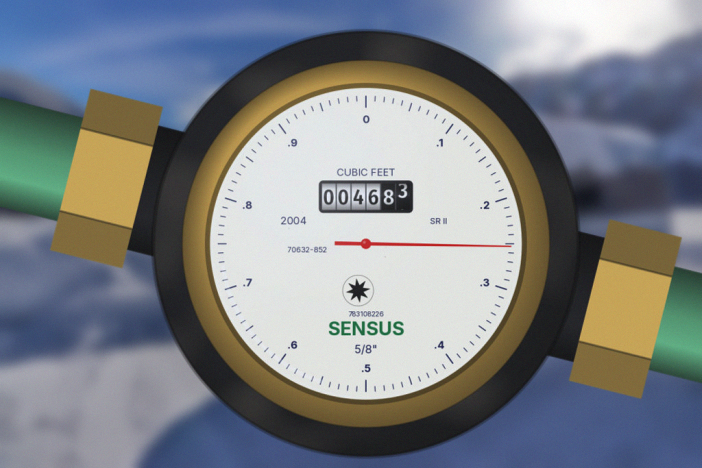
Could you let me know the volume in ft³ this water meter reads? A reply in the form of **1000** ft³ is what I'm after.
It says **4683.25** ft³
